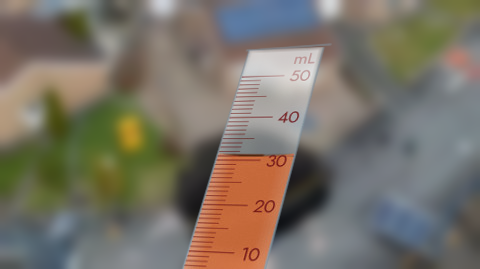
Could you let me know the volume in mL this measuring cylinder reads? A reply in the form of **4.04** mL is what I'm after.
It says **31** mL
